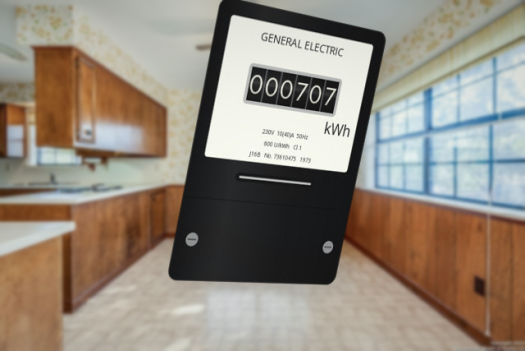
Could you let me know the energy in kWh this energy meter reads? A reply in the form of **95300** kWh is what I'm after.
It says **707** kWh
